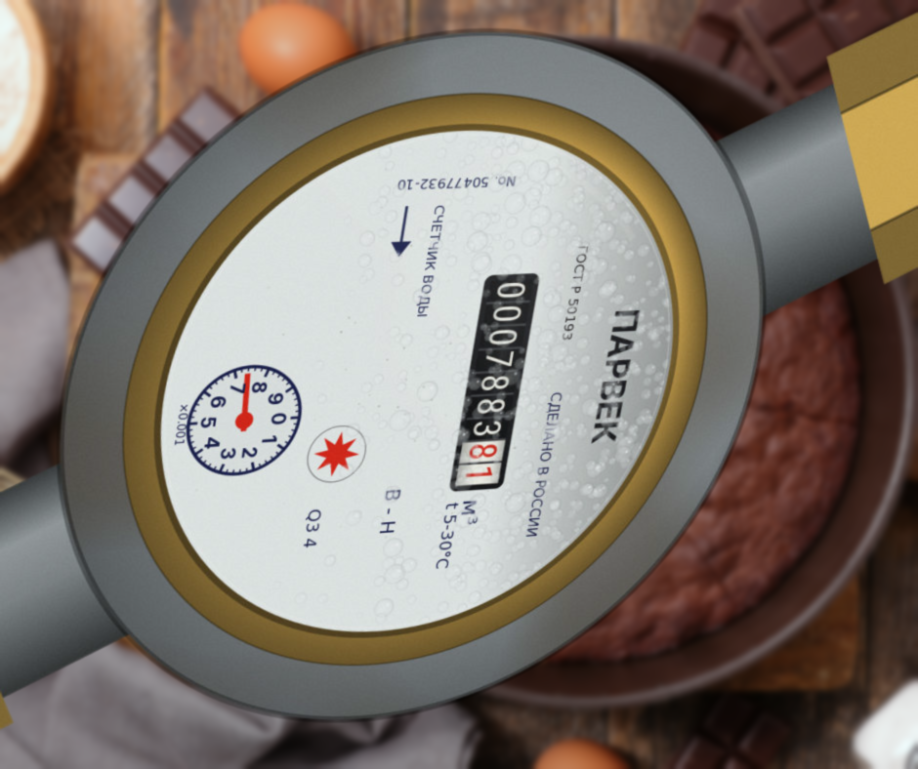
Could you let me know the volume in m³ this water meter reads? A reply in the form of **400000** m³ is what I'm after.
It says **7883.817** m³
